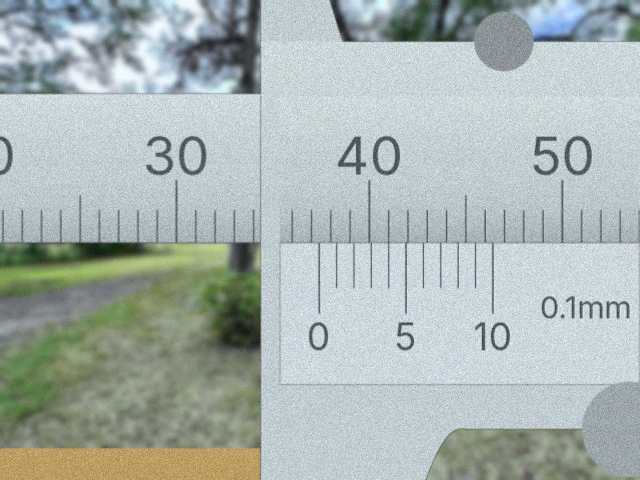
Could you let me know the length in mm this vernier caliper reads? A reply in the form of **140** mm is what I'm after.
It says **37.4** mm
